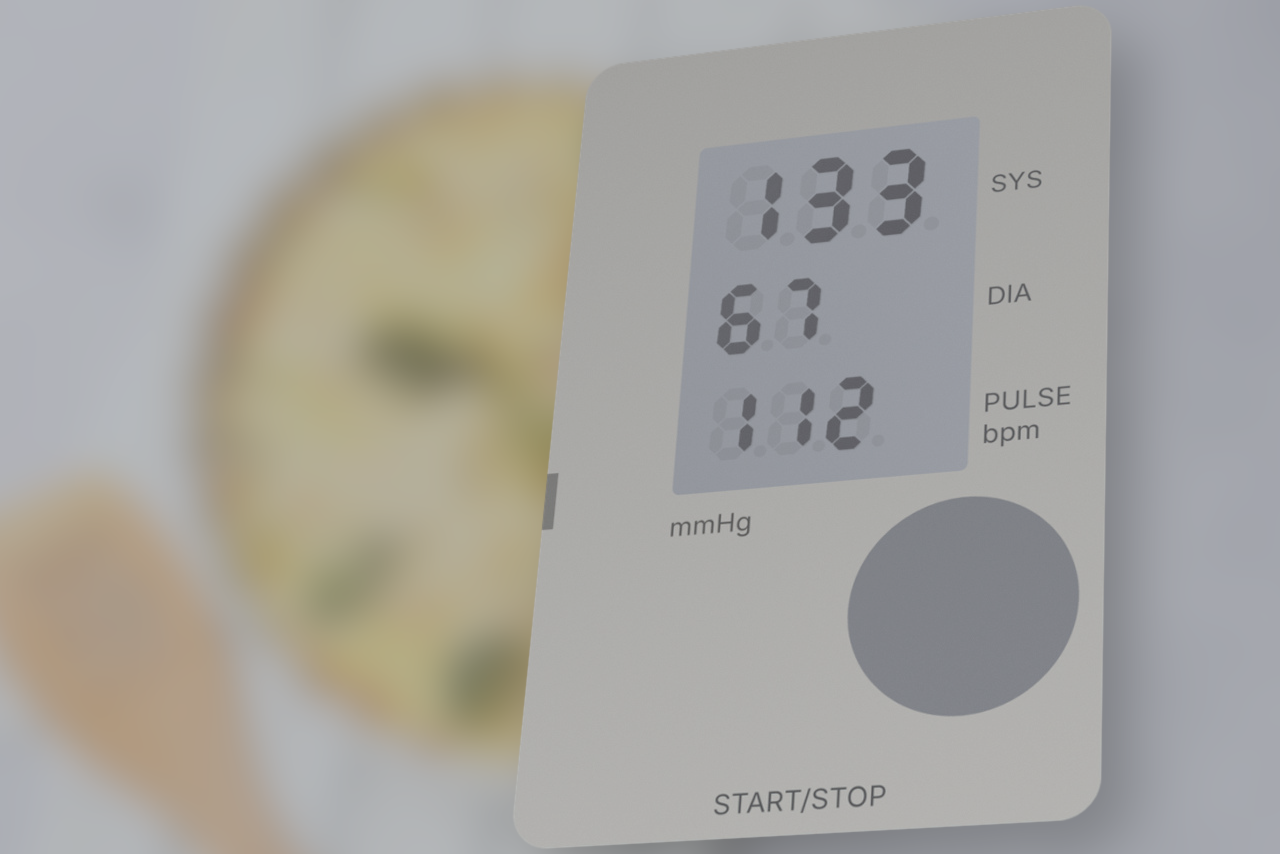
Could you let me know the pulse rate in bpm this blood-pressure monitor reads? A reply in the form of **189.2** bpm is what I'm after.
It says **112** bpm
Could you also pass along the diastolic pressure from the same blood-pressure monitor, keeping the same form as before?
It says **67** mmHg
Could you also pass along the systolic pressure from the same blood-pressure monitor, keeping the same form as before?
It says **133** mmHg
